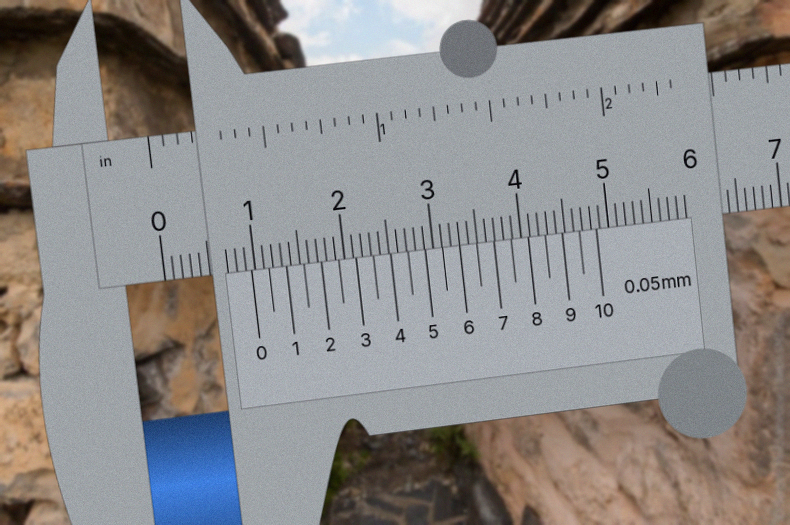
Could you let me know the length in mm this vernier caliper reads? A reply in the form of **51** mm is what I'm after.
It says **9.6** mm
